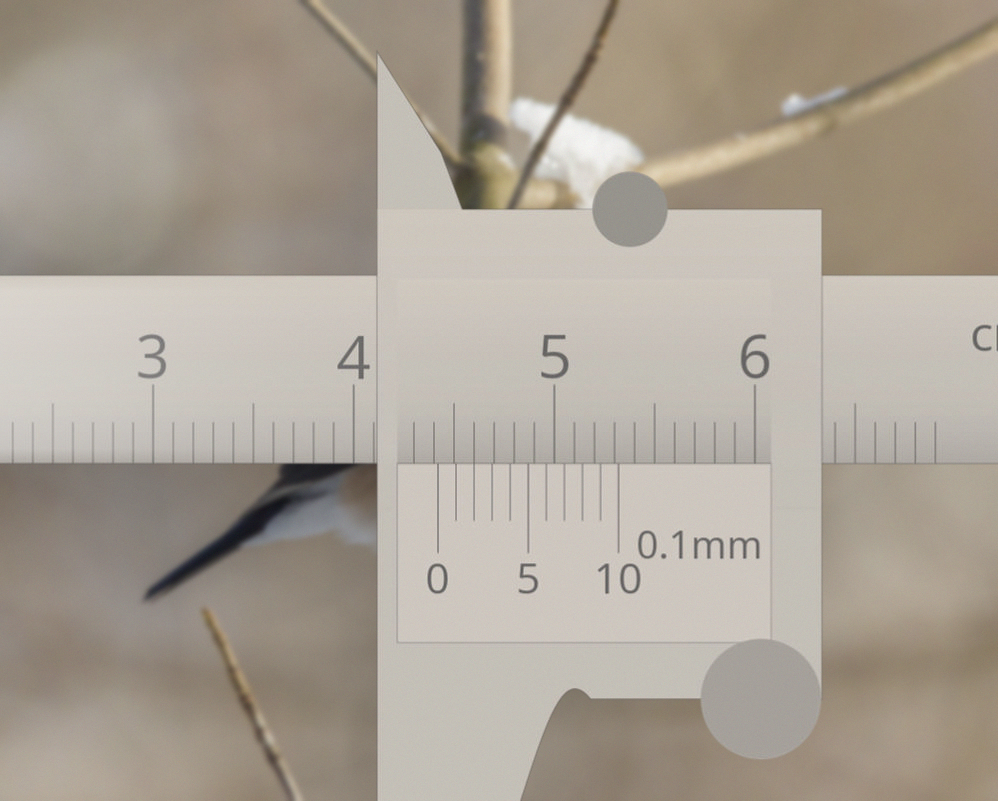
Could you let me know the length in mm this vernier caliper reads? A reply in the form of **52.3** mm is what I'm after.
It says **44.2** mm
